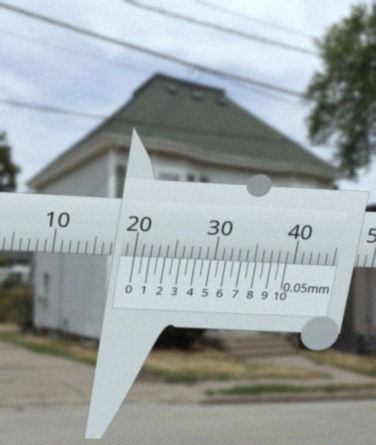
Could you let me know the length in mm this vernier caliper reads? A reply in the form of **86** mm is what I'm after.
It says **20.0** mm
